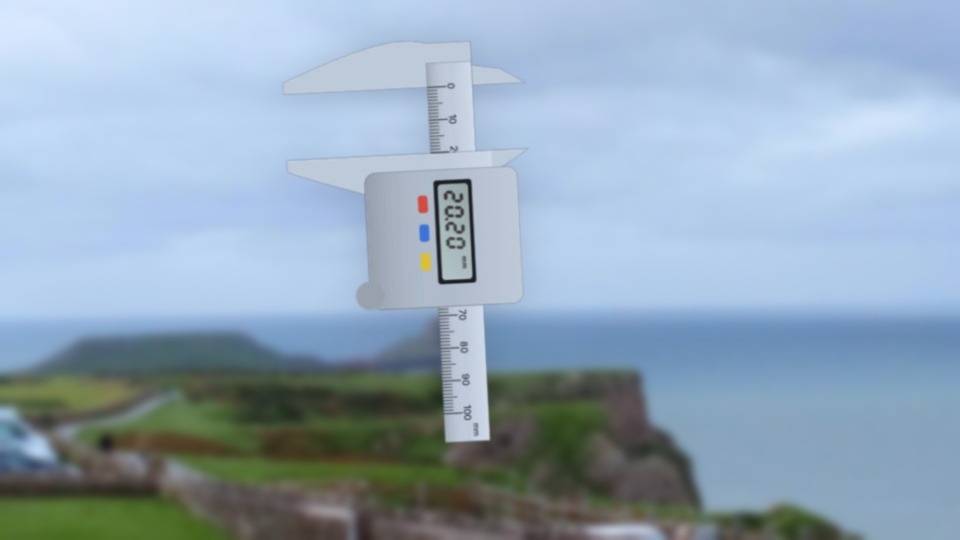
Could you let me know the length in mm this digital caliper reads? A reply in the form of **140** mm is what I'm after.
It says **20.20** mm
